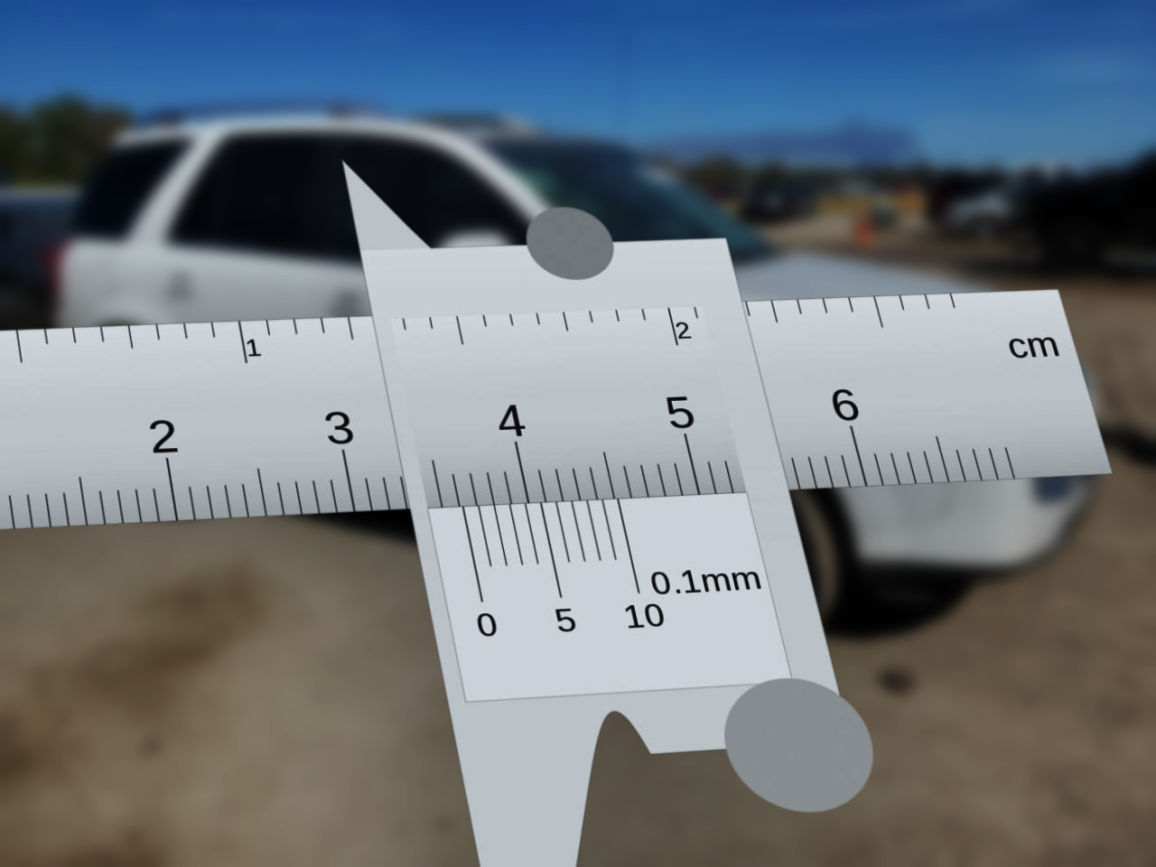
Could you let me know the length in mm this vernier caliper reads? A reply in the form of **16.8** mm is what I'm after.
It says **36.2** mm
